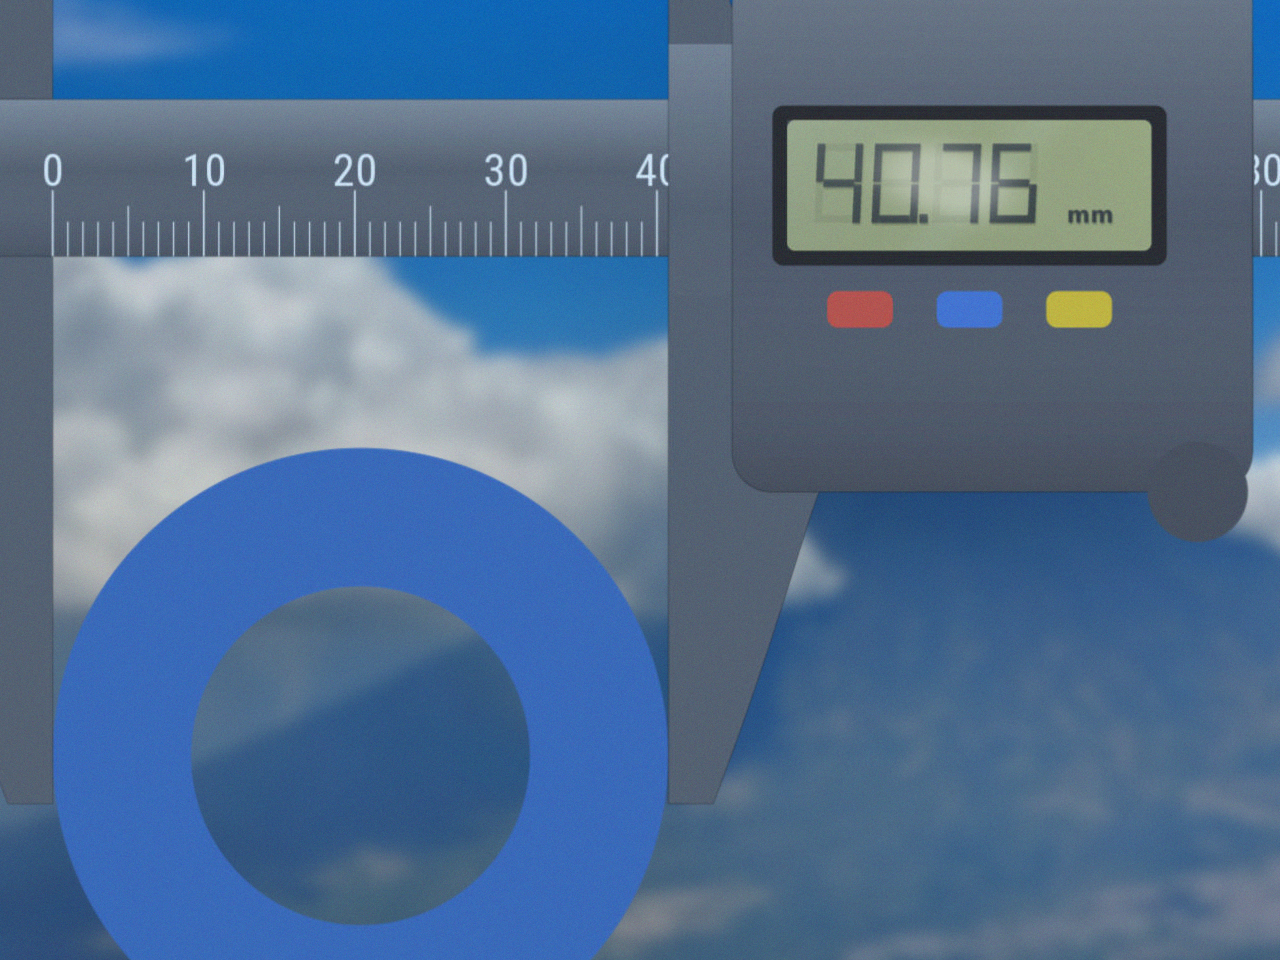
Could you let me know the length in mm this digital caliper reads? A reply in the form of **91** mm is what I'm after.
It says **40.76** mm
